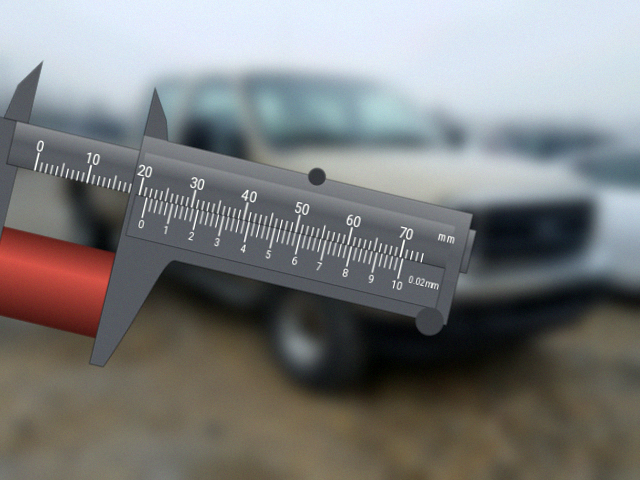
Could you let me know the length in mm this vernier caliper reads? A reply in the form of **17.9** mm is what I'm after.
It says **21.5** mm
